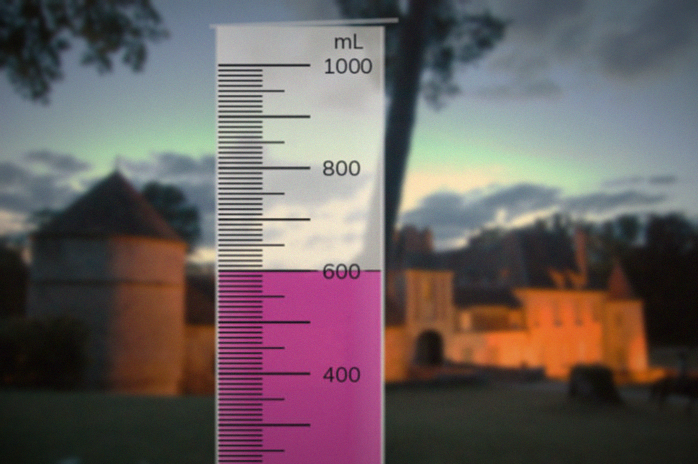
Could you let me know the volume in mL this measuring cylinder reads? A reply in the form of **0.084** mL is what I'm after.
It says **600** mL
